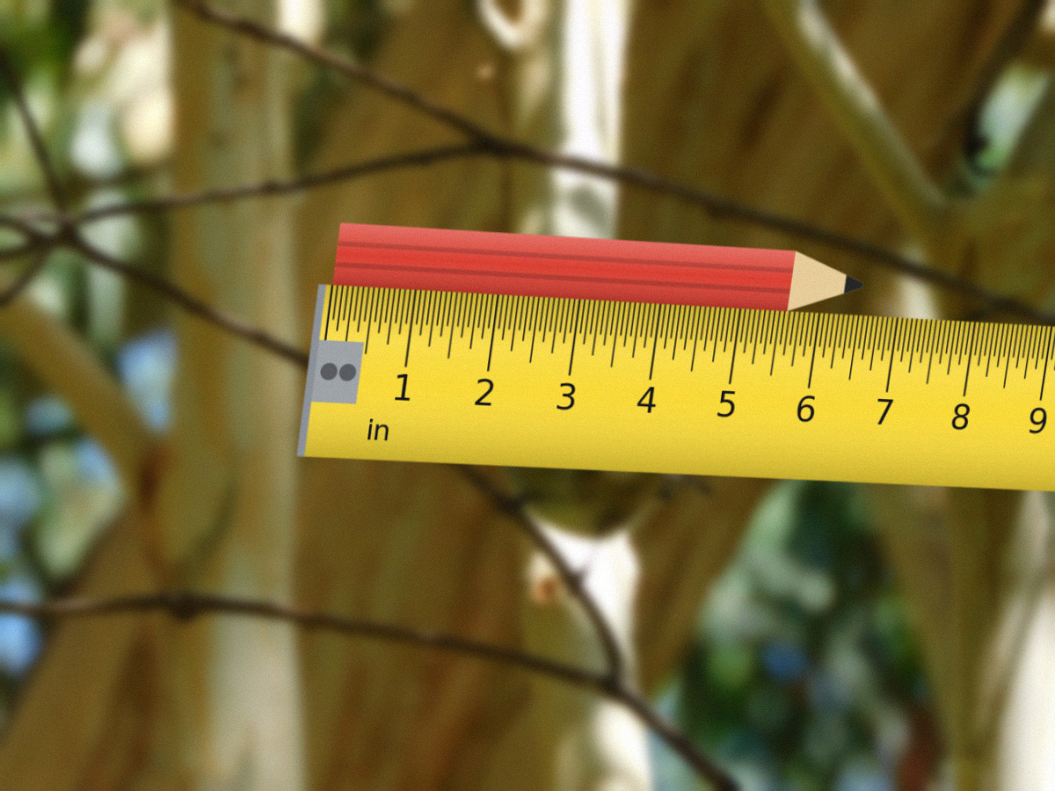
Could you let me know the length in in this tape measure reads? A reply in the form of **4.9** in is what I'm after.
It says **6.5** in
